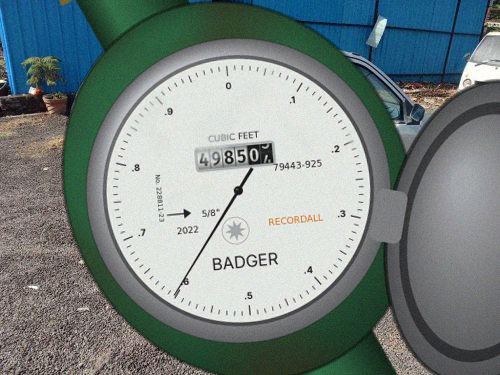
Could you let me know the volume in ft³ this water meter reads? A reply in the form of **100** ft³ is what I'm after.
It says **498503.60** ft³
